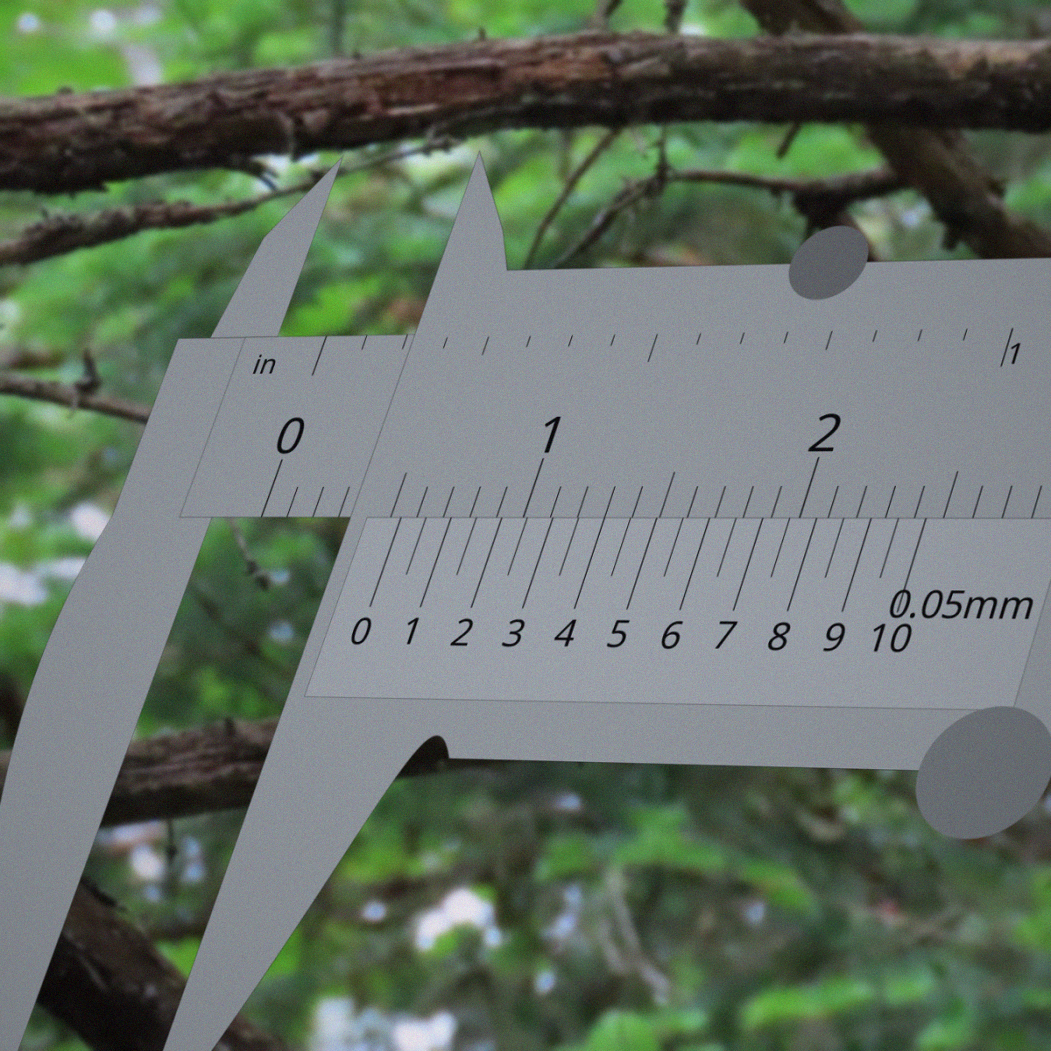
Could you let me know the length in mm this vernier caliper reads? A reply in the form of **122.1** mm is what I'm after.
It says **5.40** mm
